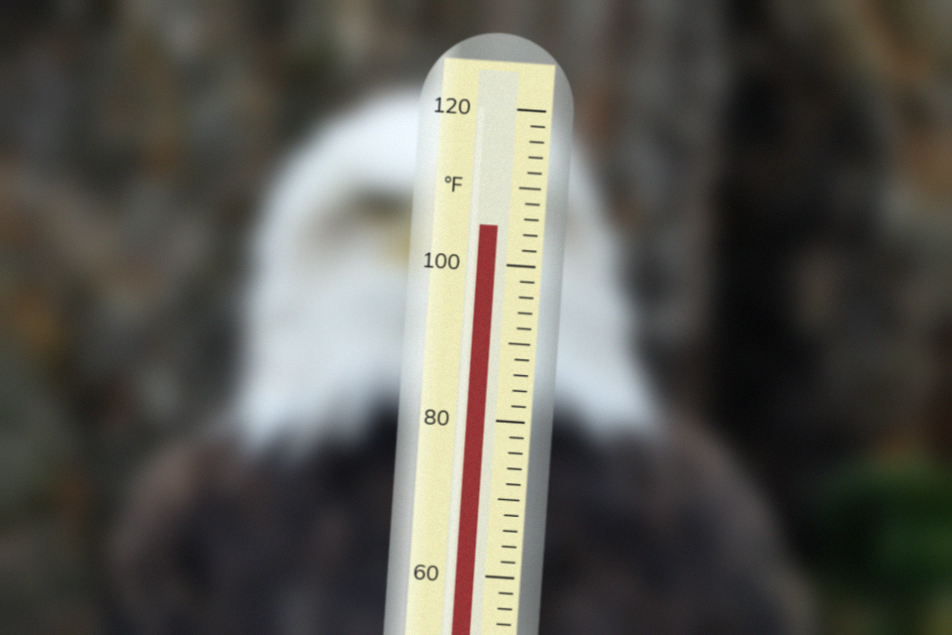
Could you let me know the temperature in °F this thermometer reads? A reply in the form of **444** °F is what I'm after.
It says **105** °F
